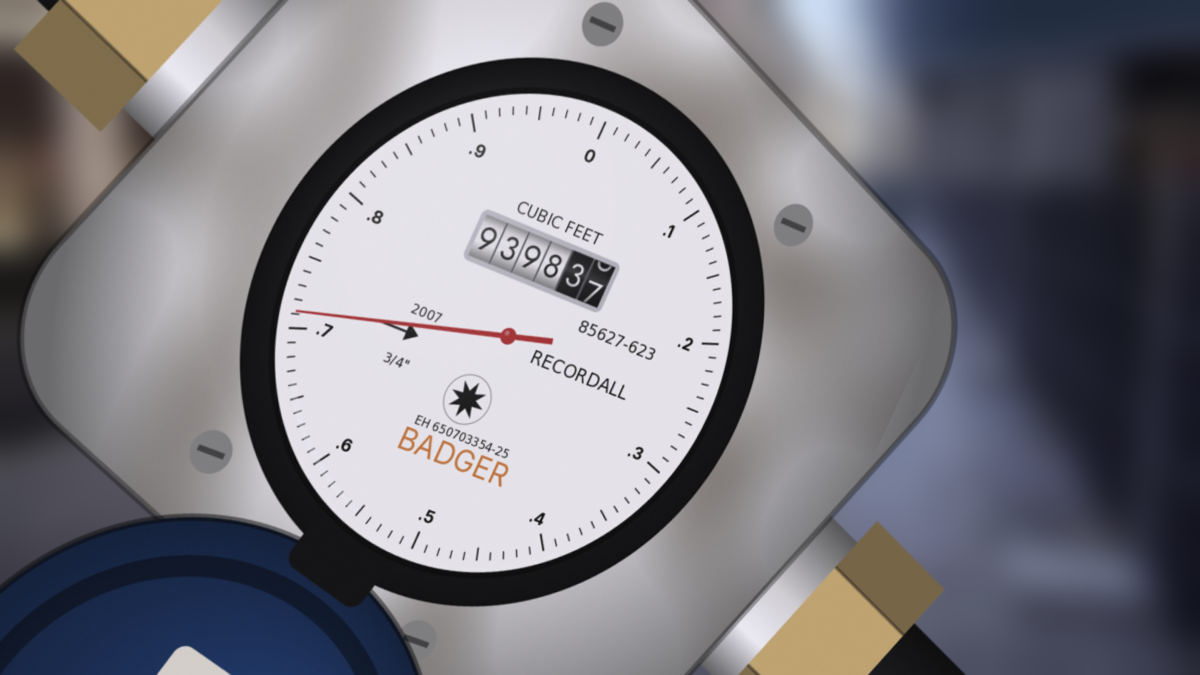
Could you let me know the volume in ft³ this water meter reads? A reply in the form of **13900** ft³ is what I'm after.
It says **939836.71** ft³
